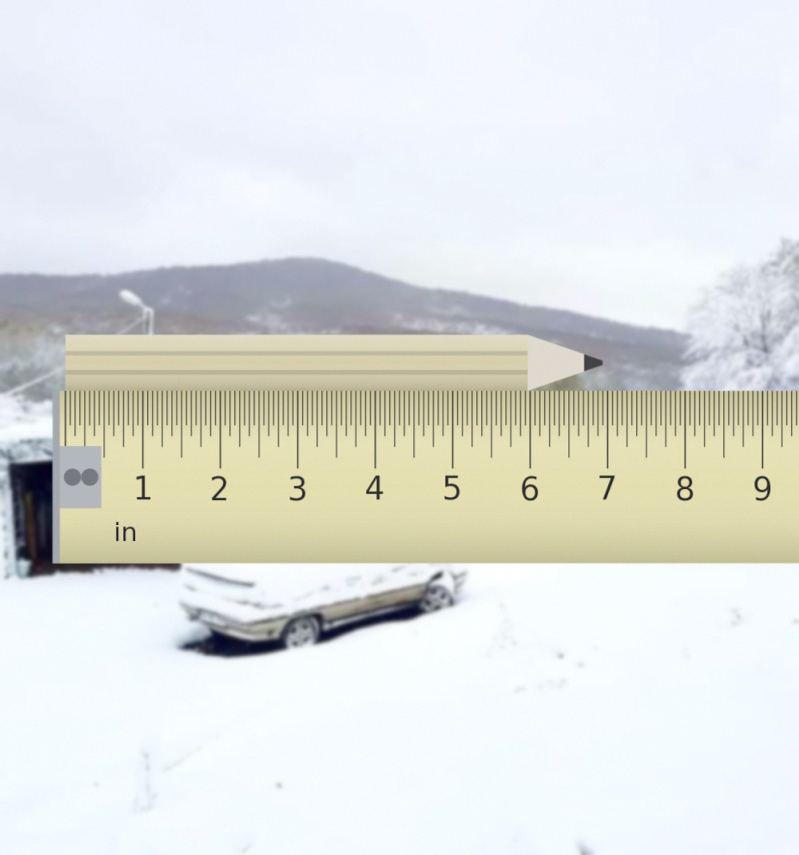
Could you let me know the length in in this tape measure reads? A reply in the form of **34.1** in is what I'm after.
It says **6.9375** in
